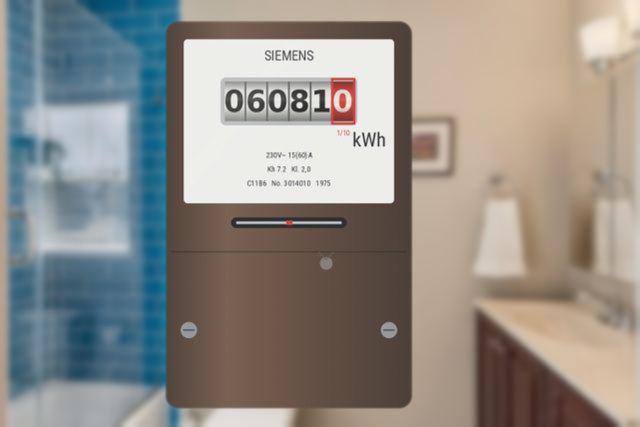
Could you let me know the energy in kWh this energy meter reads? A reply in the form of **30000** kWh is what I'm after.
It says **6081.0** kWh
